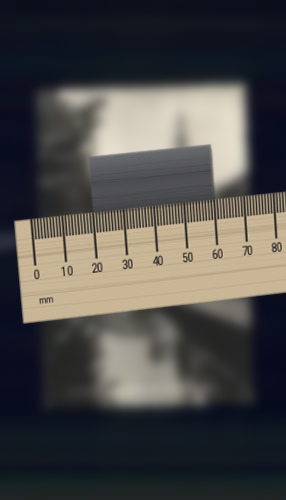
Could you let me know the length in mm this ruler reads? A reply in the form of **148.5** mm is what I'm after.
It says **40** mm
